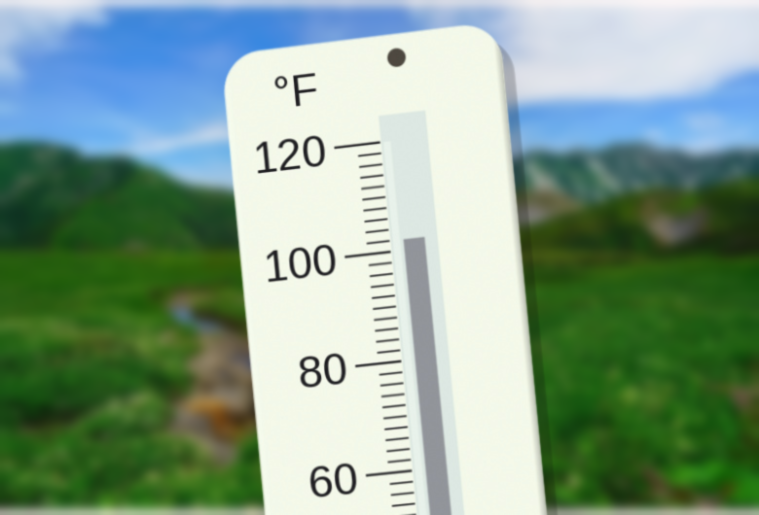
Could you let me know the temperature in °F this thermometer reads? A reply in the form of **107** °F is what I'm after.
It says **102** °F
